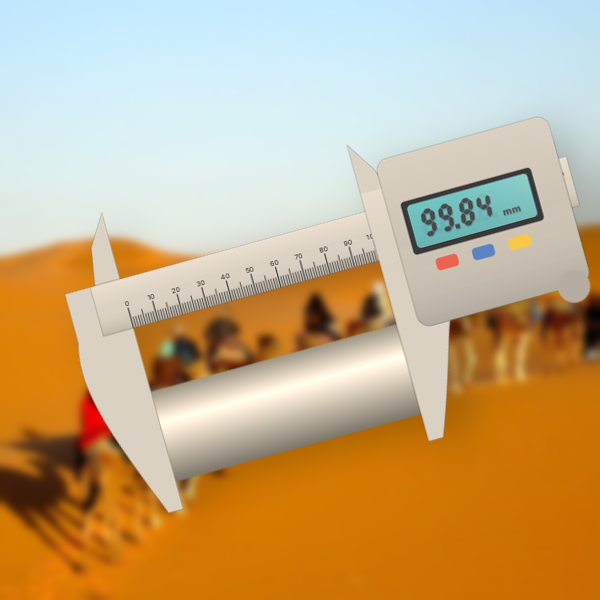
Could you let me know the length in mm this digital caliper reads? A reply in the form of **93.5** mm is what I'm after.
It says **99.84** mm
